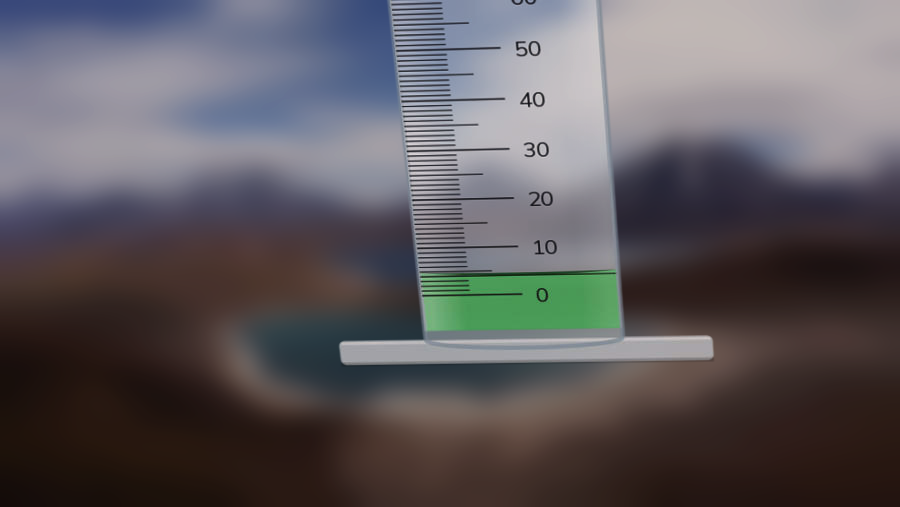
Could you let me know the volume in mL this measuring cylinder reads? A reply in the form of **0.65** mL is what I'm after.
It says **4** mL
